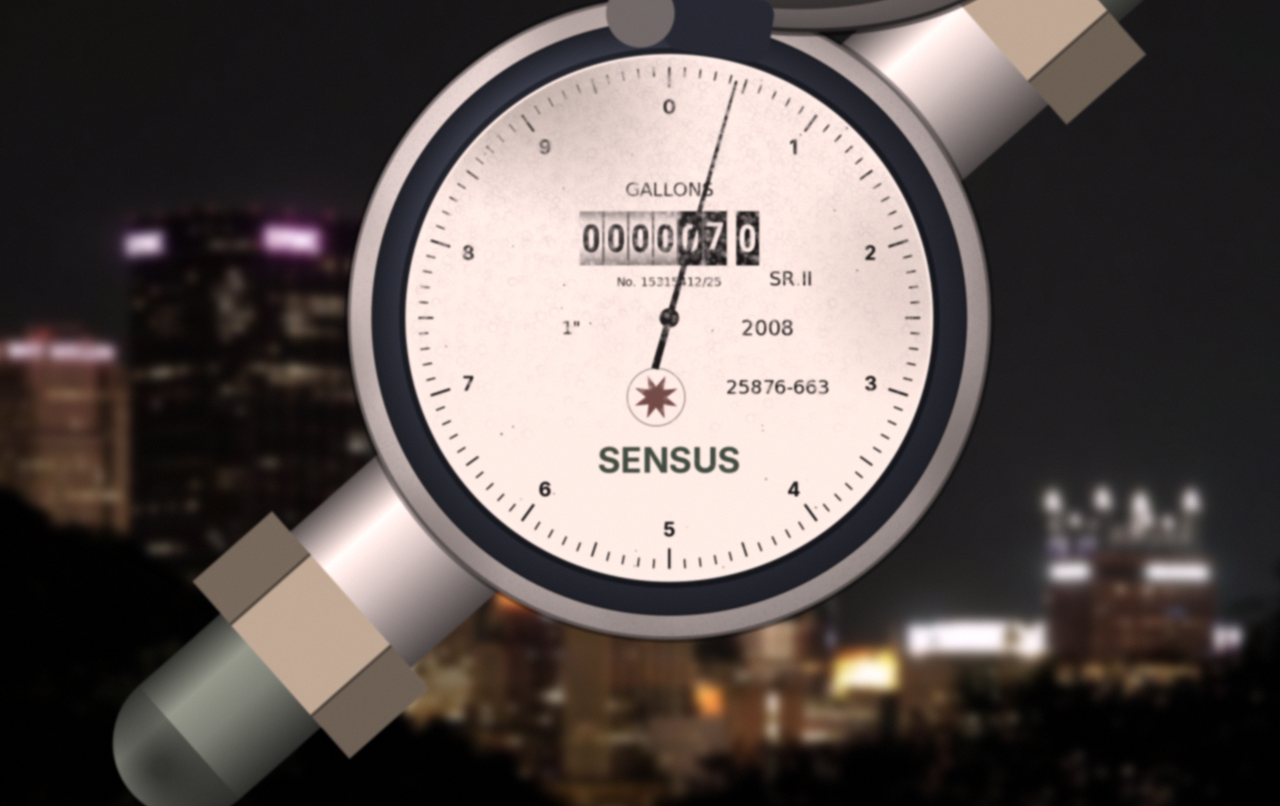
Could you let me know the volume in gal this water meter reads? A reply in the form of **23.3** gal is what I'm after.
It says **70.4** gal
